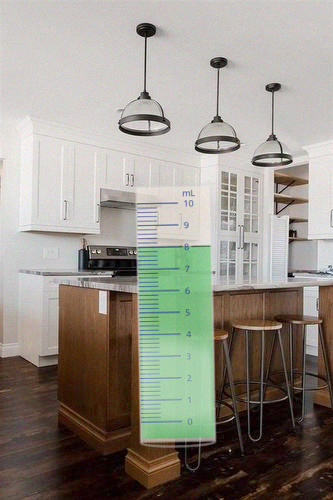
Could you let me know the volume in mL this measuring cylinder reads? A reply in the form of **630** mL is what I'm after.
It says **8** mL
